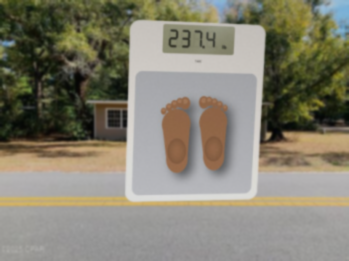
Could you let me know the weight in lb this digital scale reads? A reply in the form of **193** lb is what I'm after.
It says **237.4** lb
